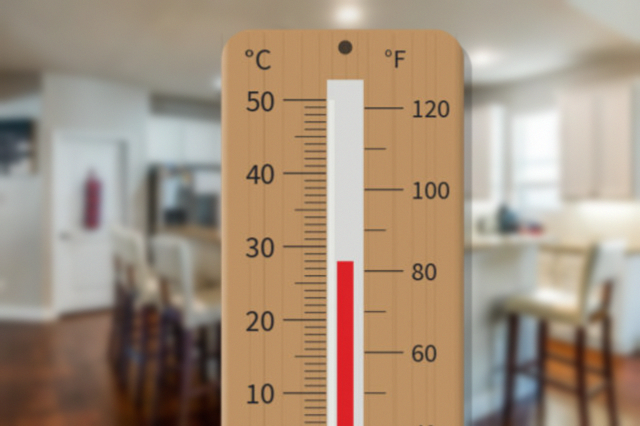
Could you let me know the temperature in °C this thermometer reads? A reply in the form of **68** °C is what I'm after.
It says **28** °C
